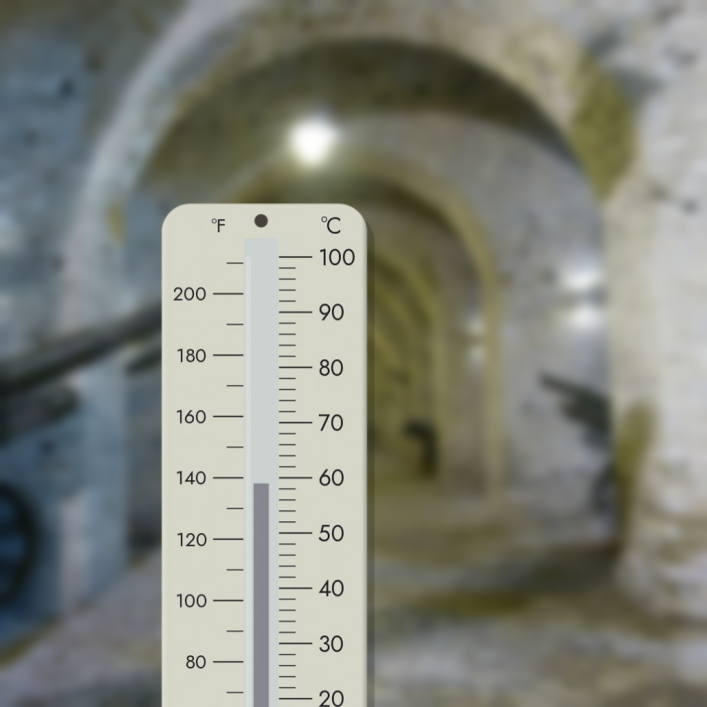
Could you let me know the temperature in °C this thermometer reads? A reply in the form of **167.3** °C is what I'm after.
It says **59** °C
